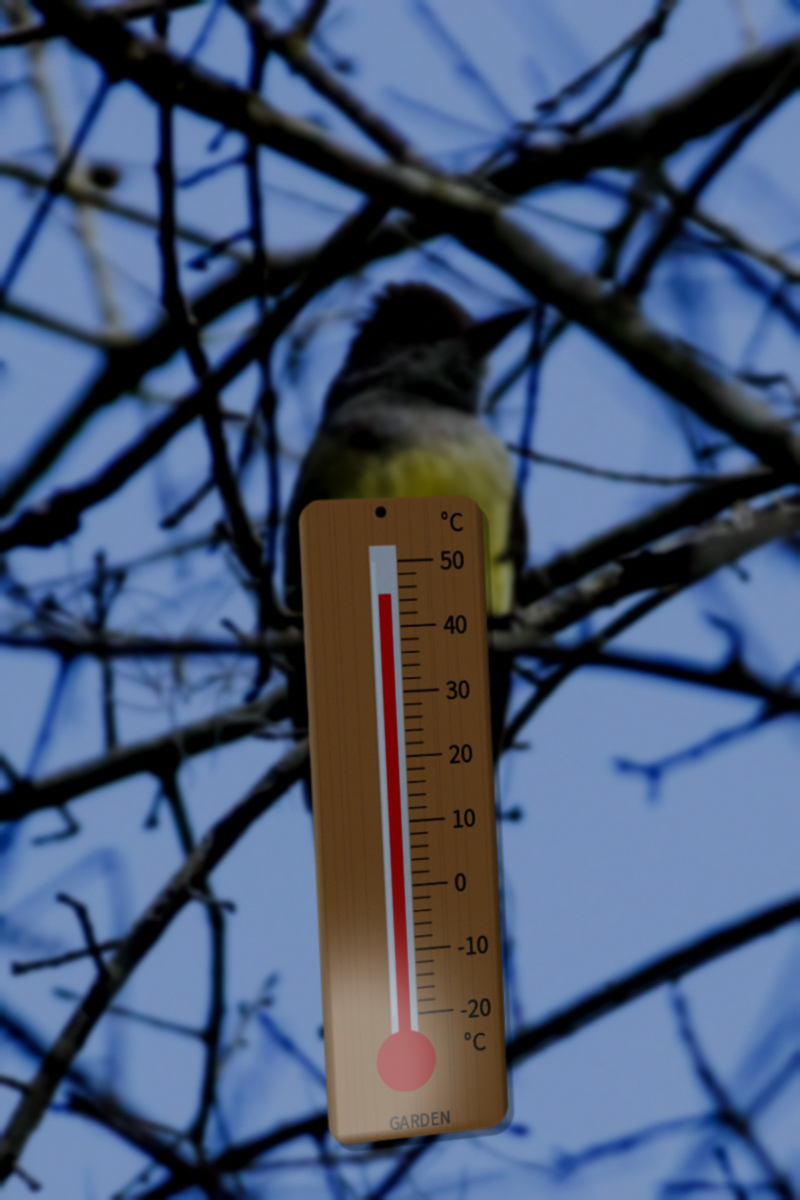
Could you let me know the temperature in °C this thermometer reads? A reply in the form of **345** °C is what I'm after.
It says **45** °C
